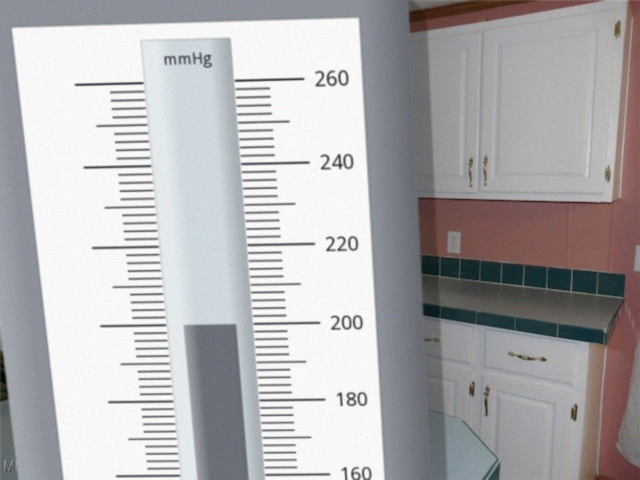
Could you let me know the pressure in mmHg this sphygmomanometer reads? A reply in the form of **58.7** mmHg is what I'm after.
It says **200** mmHg
